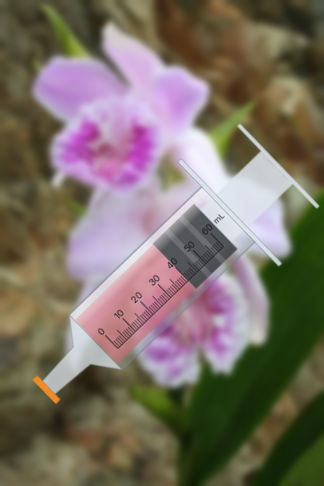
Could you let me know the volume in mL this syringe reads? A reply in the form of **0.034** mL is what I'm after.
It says **40** mL
